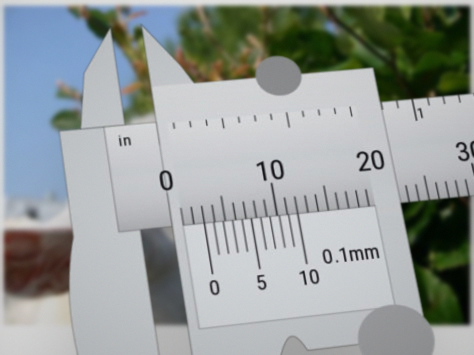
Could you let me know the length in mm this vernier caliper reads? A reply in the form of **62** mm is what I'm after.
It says **3.0** mm
